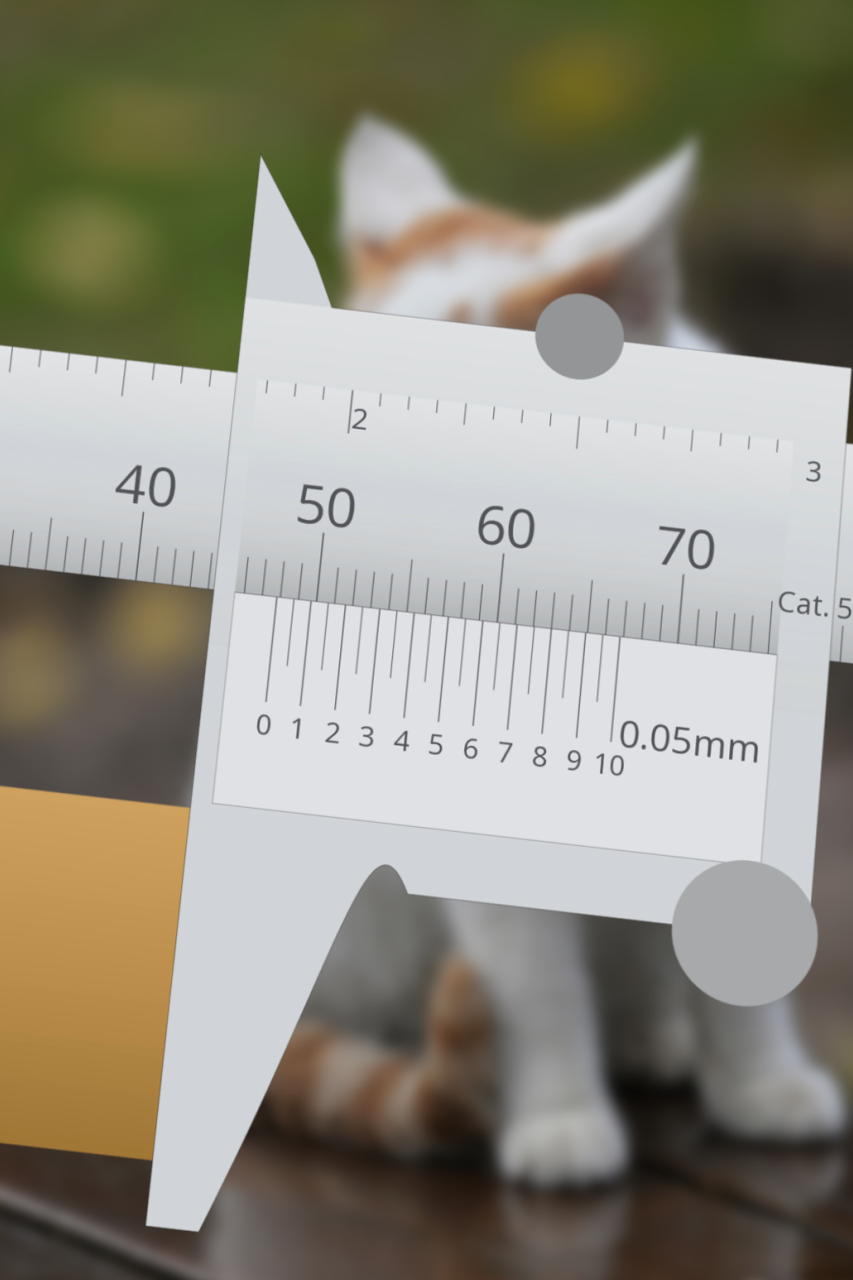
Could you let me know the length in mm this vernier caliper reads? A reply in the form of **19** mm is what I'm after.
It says **47.8** mm
